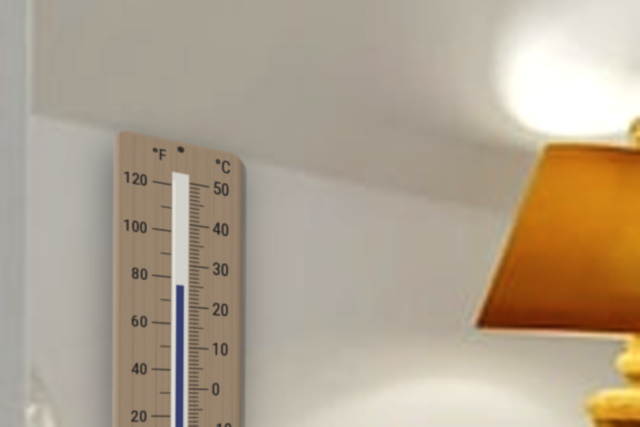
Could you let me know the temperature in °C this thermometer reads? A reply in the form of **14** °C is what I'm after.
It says **25** °C
